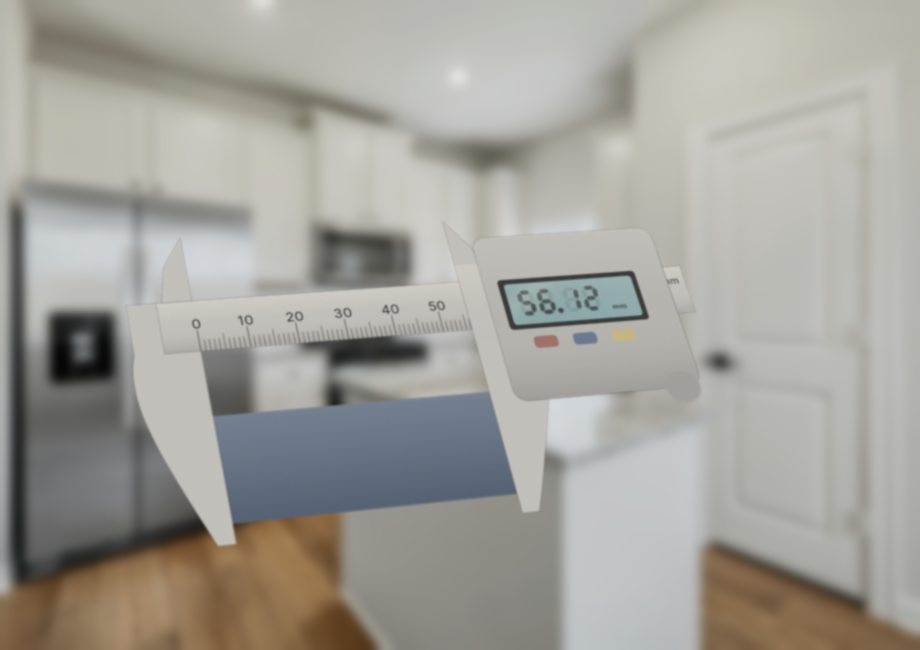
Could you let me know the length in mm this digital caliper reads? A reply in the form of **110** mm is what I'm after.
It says **56.12** mm
